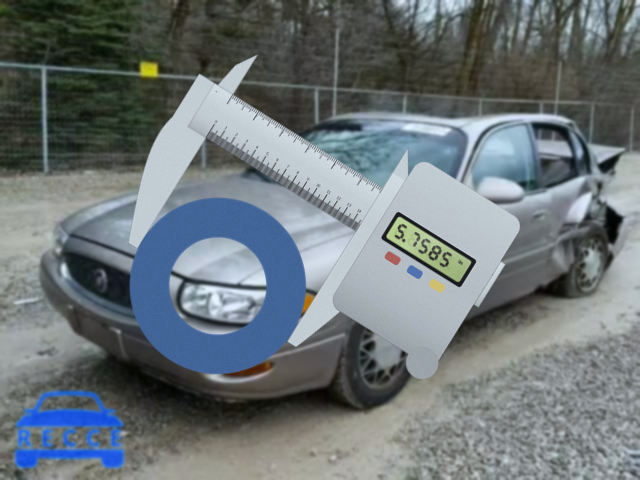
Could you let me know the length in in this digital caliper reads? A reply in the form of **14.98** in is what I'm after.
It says **5.7585** in
